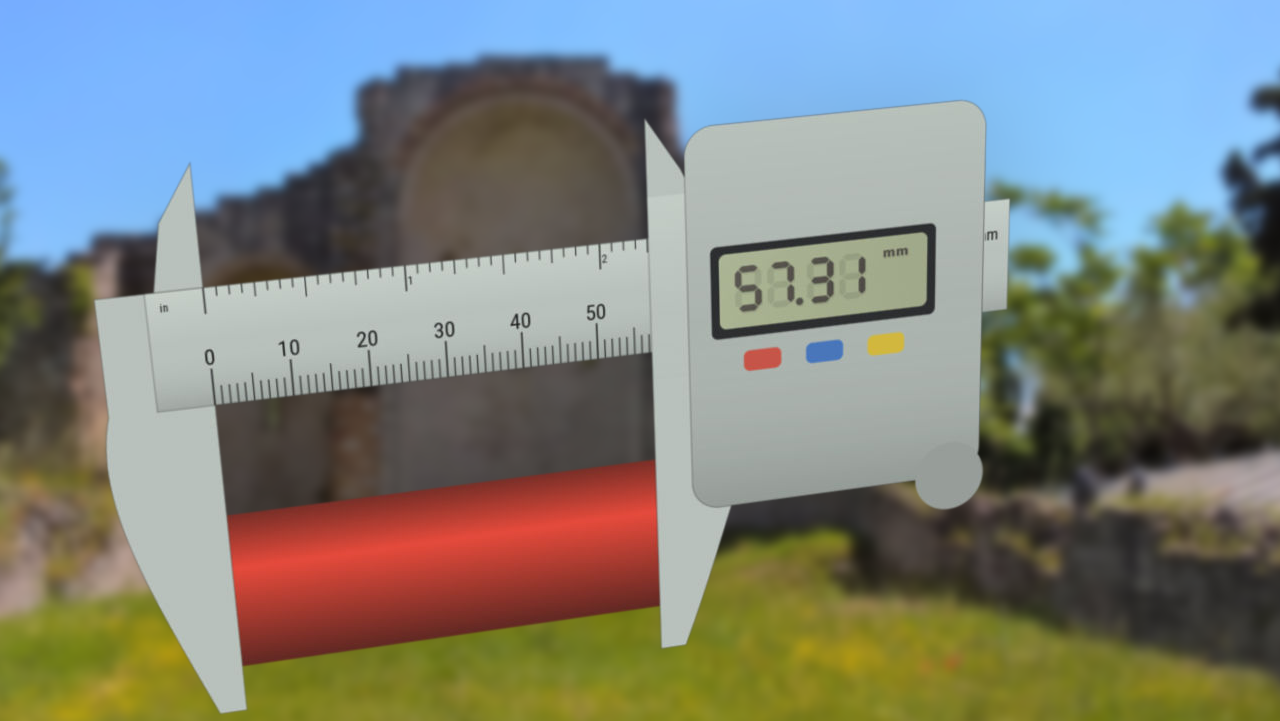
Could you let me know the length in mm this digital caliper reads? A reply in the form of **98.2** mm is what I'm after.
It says **57.31** mm
